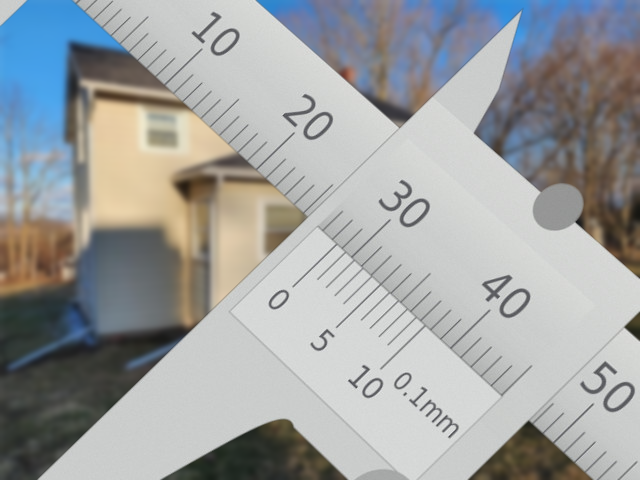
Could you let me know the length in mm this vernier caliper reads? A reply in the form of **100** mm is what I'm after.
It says **28.5** mm
